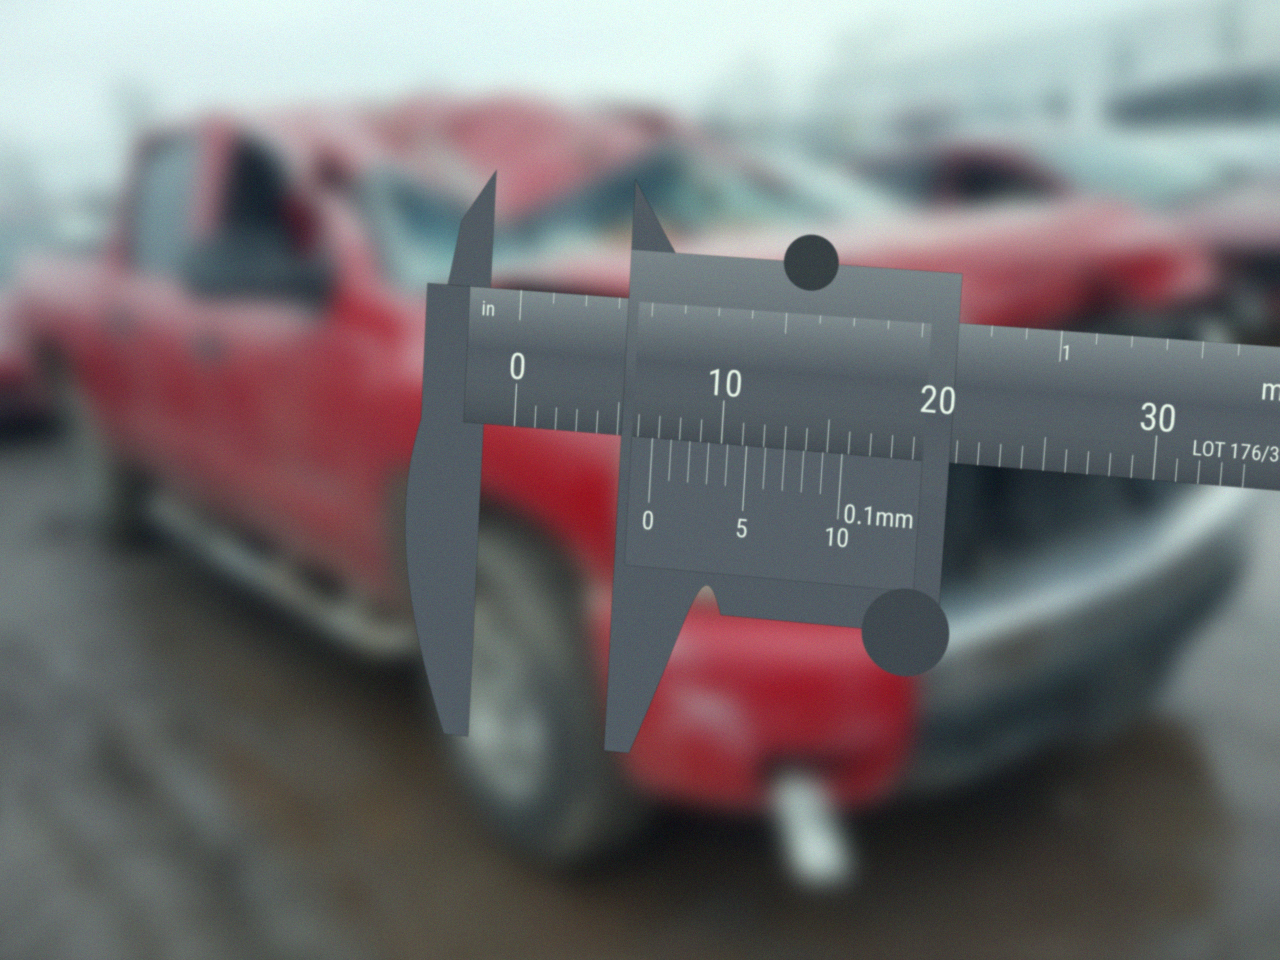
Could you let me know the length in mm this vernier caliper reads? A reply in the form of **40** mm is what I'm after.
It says **6.7** mm
